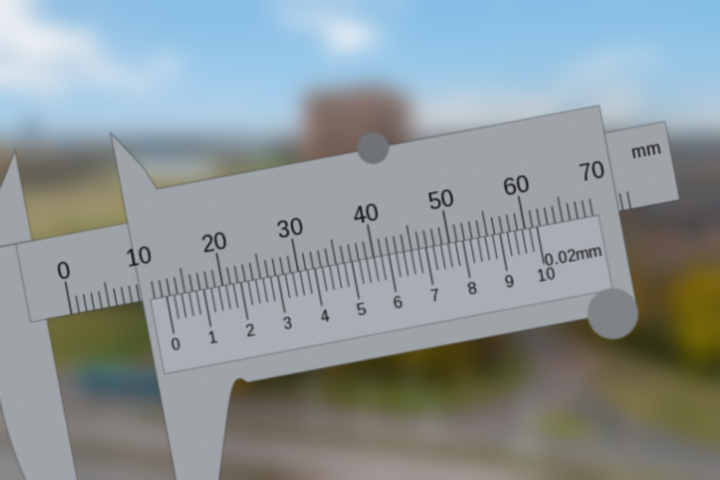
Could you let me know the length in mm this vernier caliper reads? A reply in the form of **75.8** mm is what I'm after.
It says **12.6** mm
